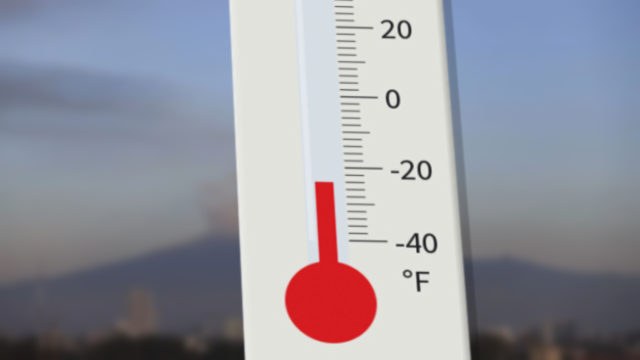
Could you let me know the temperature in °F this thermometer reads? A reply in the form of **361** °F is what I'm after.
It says **-24** °F
